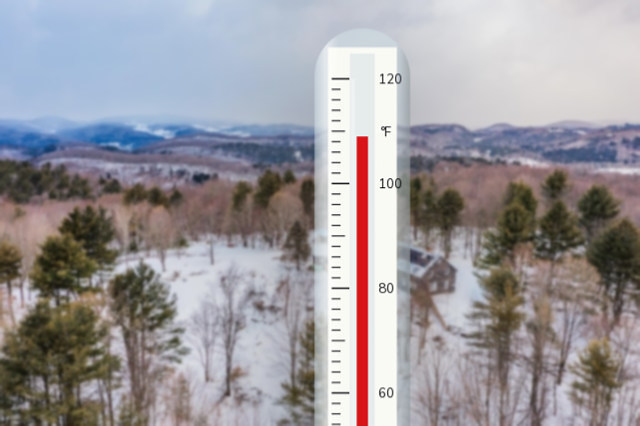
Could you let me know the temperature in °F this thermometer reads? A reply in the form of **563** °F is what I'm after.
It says **109** °F
